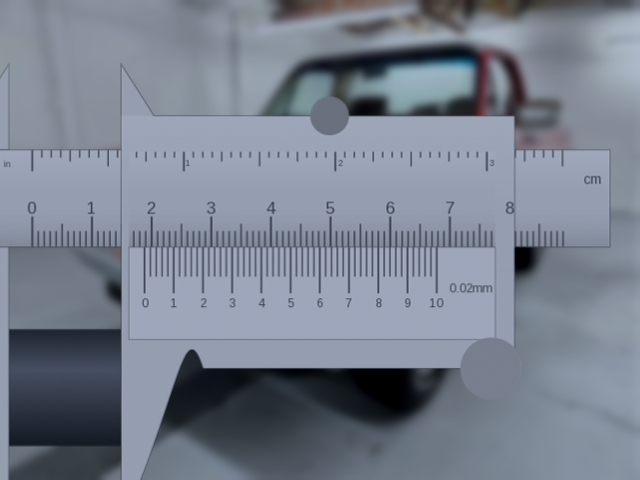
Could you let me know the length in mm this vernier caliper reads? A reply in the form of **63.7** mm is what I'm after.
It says **18.8** mm
